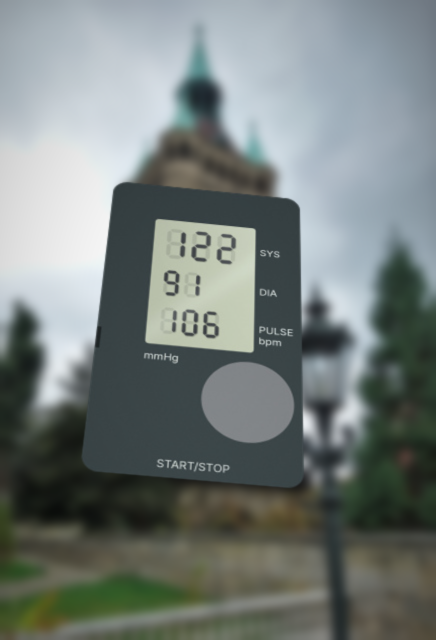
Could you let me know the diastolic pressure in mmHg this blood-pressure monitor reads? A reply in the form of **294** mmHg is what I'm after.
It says **91** mmHg
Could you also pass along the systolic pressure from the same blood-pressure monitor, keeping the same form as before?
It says **122** mmHg
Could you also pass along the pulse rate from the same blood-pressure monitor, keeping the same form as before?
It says **106** bpm
